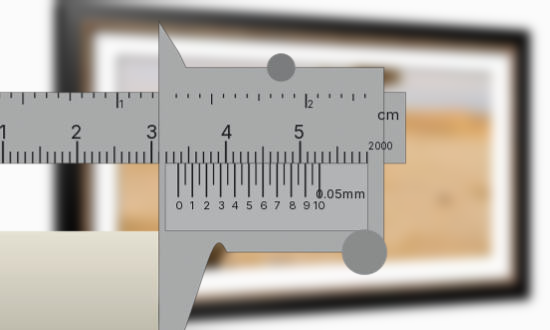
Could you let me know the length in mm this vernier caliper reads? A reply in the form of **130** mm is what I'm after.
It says **33.6** mm
